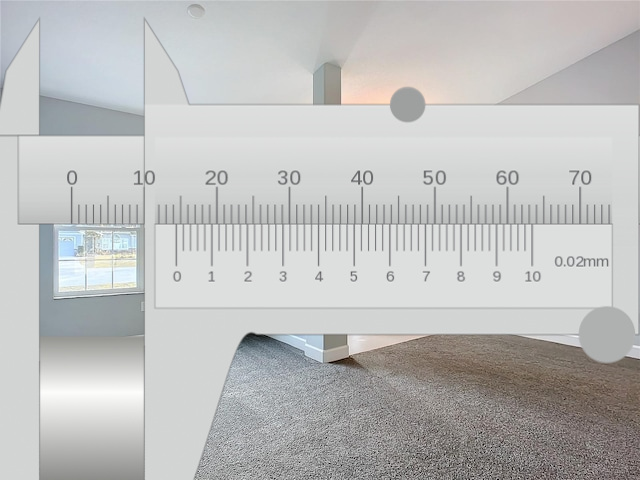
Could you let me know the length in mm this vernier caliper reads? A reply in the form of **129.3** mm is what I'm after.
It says **14.4** mm
